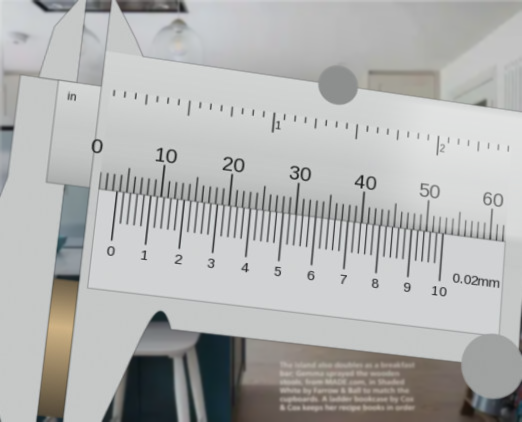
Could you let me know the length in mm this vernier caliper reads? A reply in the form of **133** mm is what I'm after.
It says **3.6** mm
